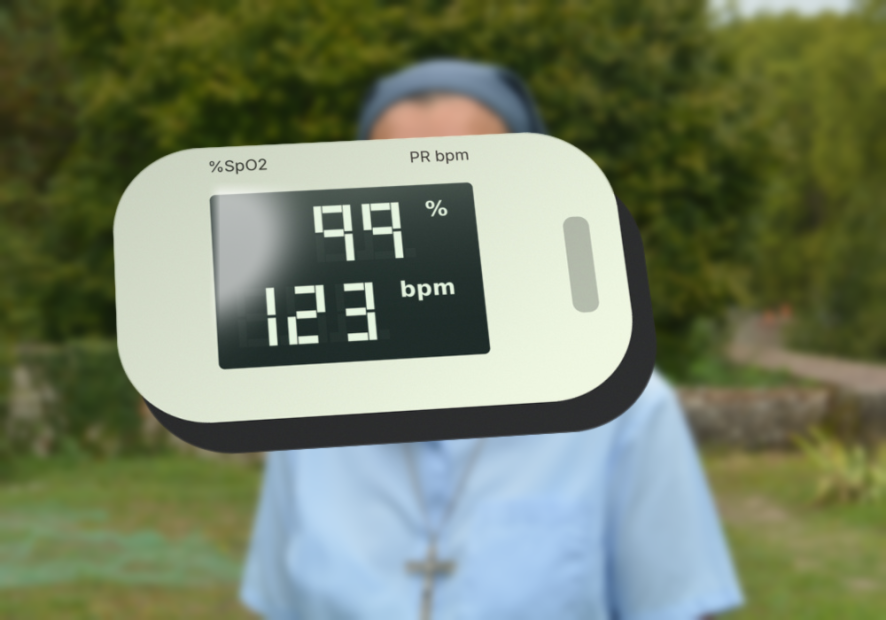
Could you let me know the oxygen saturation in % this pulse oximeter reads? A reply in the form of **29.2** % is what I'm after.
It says **99** %
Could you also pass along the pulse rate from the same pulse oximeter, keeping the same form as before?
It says **123** bpm
